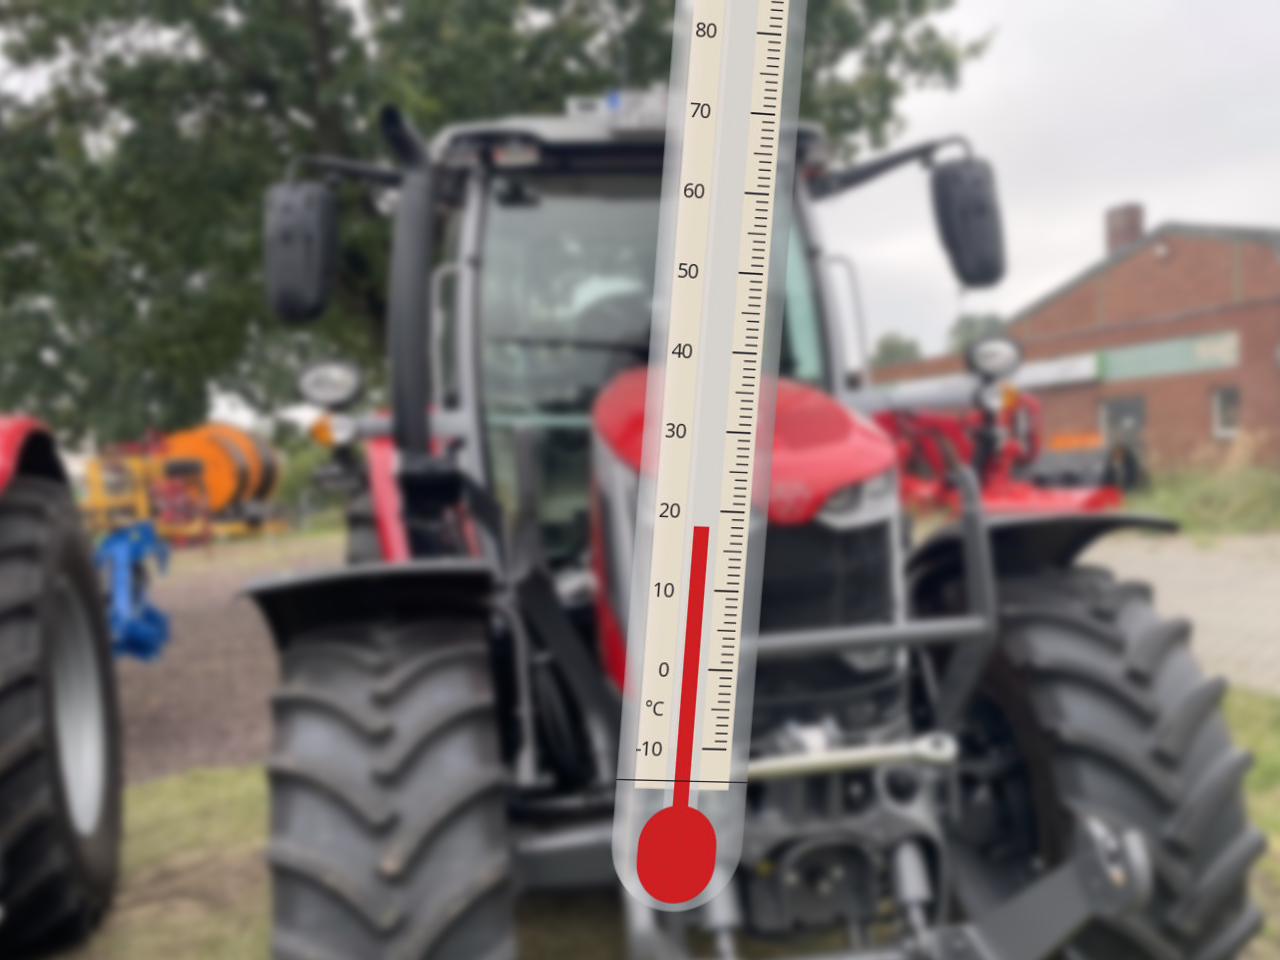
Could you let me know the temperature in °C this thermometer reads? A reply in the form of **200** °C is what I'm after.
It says **18** °C
